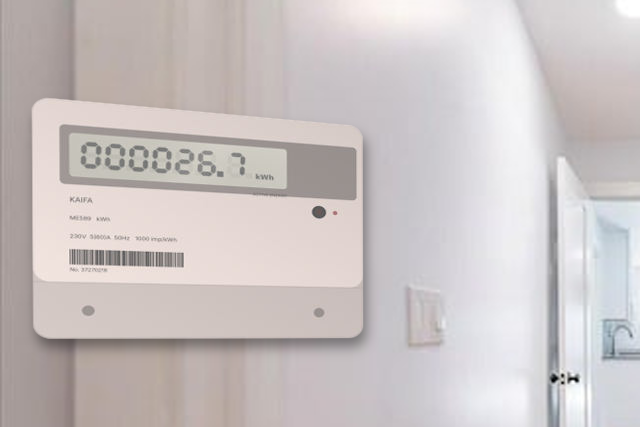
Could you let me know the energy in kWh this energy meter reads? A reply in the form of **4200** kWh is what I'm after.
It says **26.7** kWh
